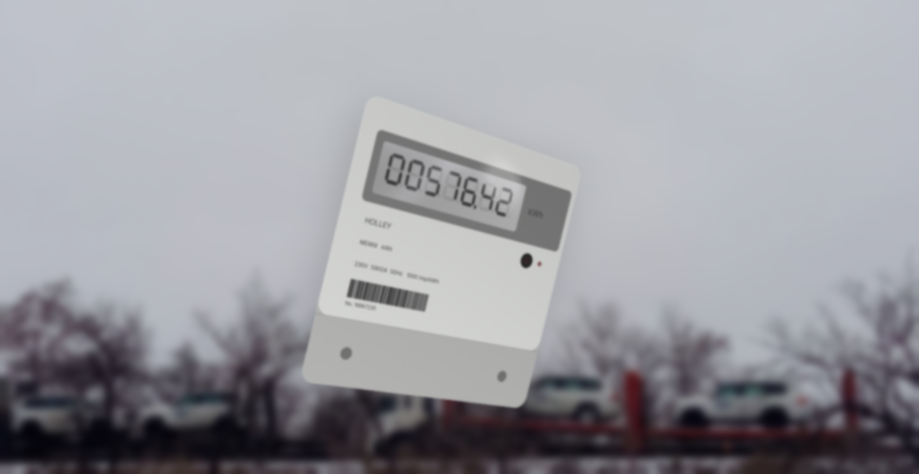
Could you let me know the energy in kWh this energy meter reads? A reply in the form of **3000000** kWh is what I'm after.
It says **576.42** kWh
